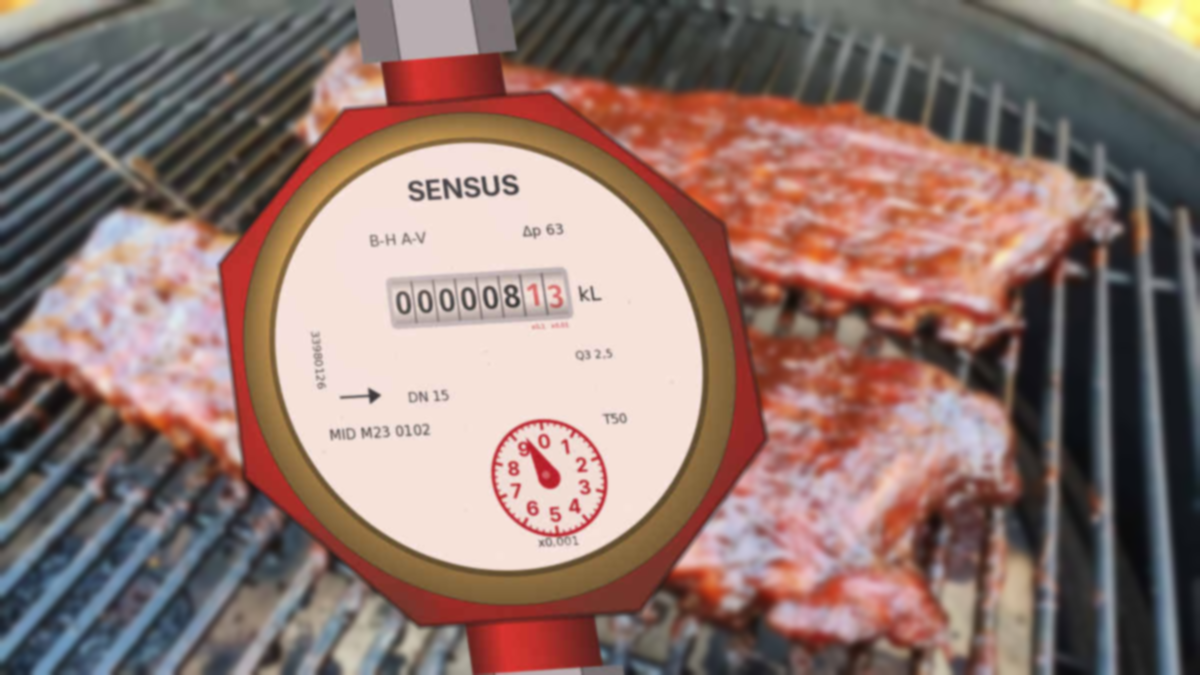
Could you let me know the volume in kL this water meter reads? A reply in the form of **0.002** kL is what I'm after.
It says **8.129** kL
